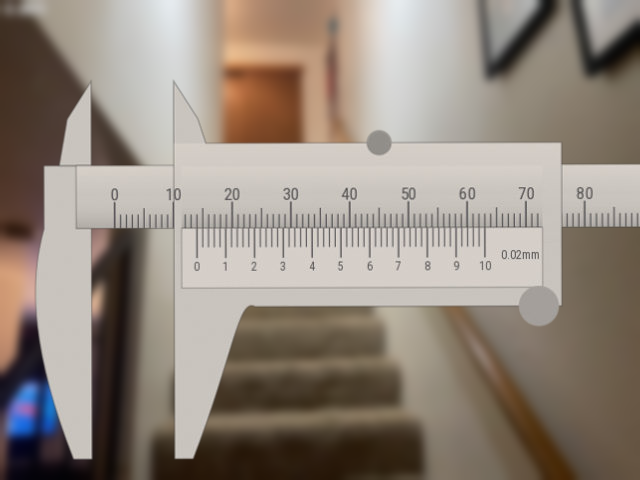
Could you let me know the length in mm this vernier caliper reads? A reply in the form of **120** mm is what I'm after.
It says **14.0** mm
